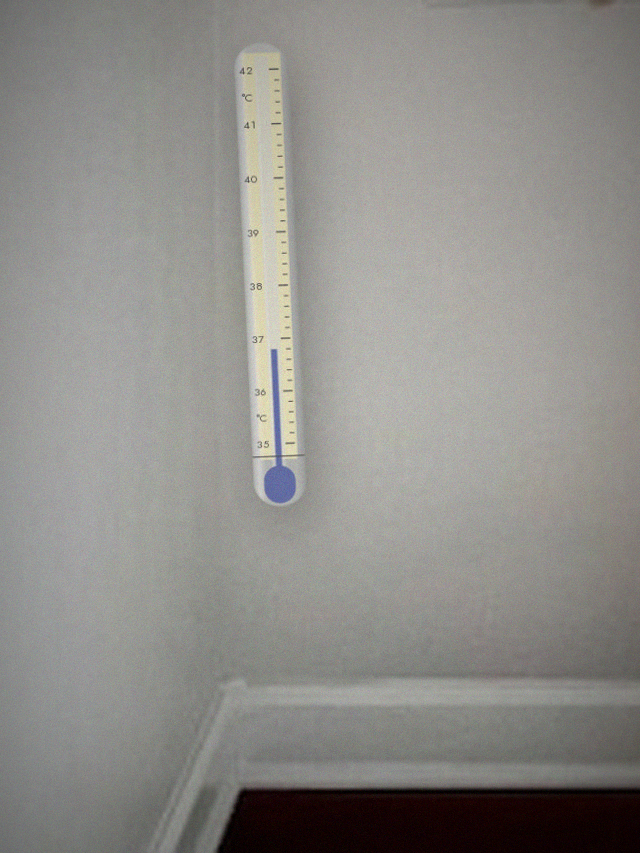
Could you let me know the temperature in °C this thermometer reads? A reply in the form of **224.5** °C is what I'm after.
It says **36.8** °C
